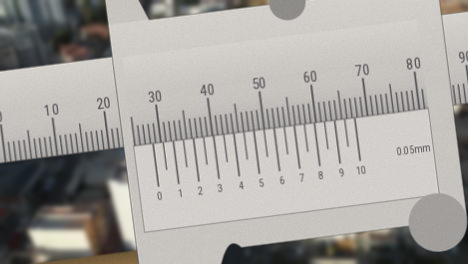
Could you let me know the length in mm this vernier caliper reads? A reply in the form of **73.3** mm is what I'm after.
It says **28.5** mm
